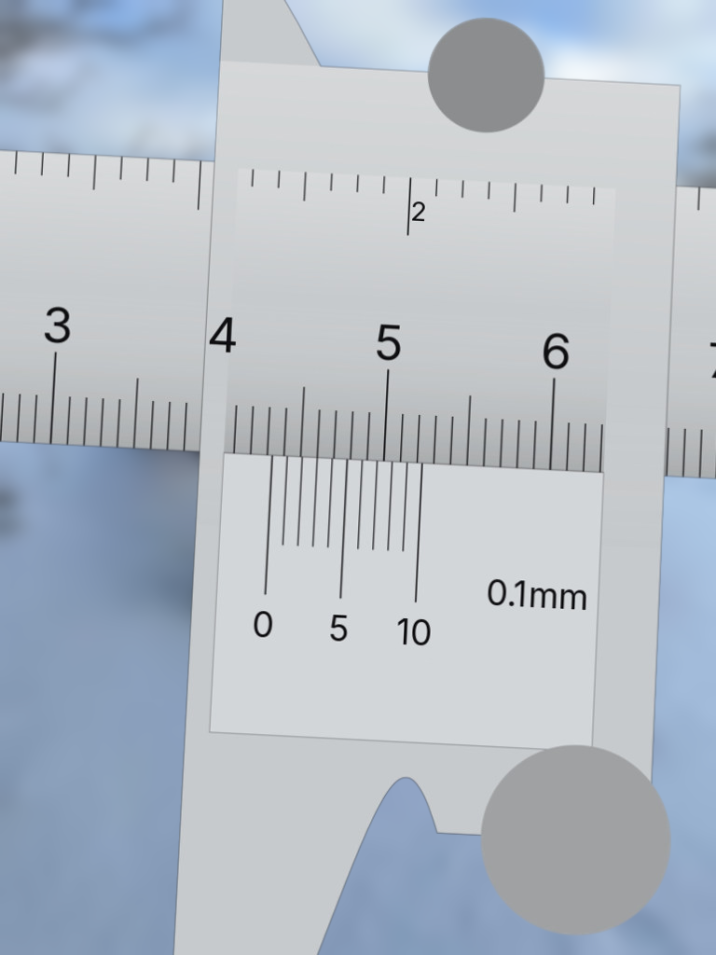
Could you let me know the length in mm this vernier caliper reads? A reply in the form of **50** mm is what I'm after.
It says **43.3** mm
